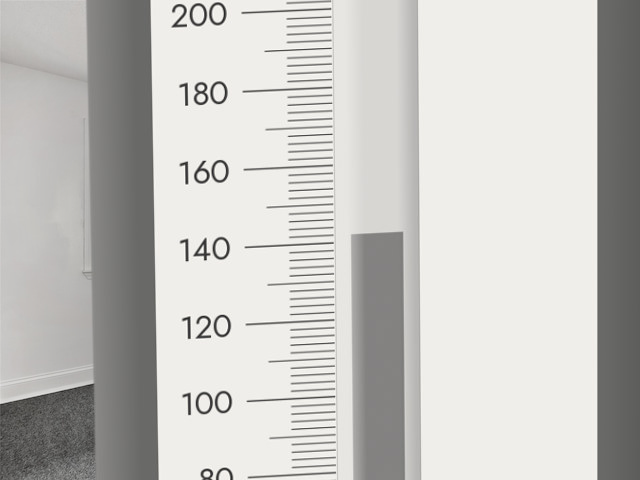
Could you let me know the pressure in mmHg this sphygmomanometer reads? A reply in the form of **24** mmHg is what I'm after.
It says **142** mmHg
